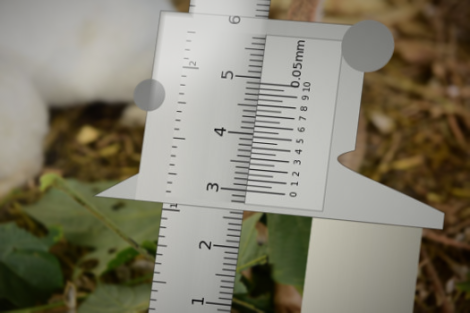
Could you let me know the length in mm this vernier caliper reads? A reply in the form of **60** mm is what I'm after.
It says **30.0** mm
